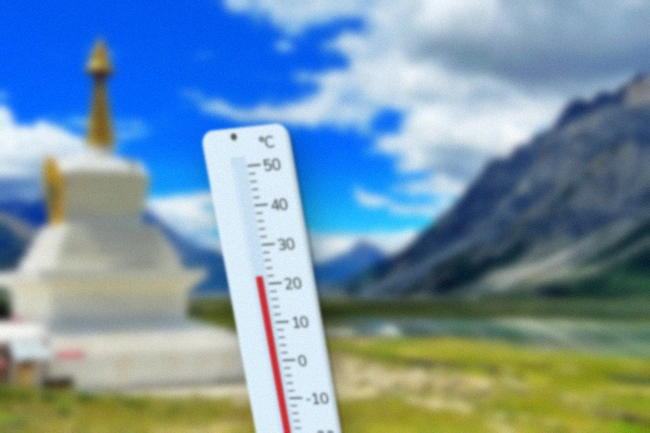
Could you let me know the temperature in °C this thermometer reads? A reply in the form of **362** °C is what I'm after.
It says **22** °C
